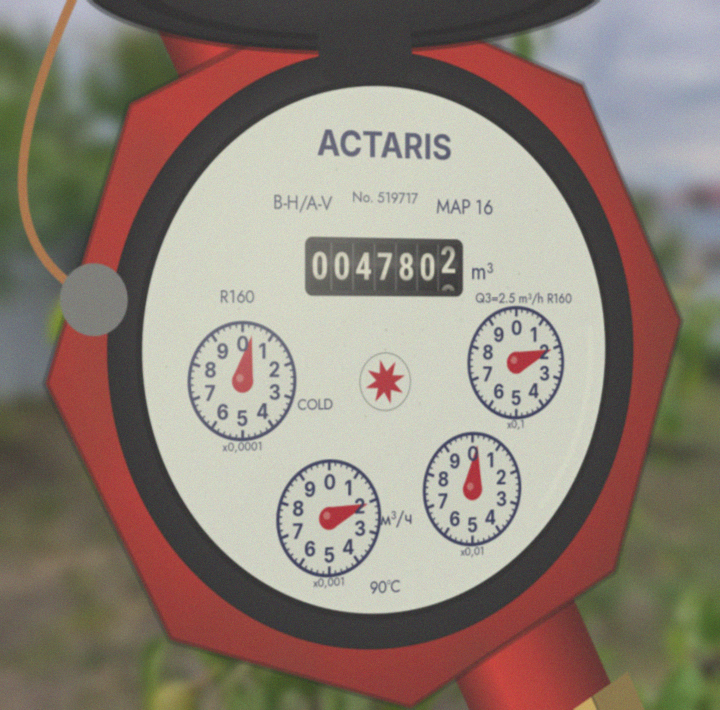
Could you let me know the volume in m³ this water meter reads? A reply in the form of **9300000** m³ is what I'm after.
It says **47802.2020** m³
